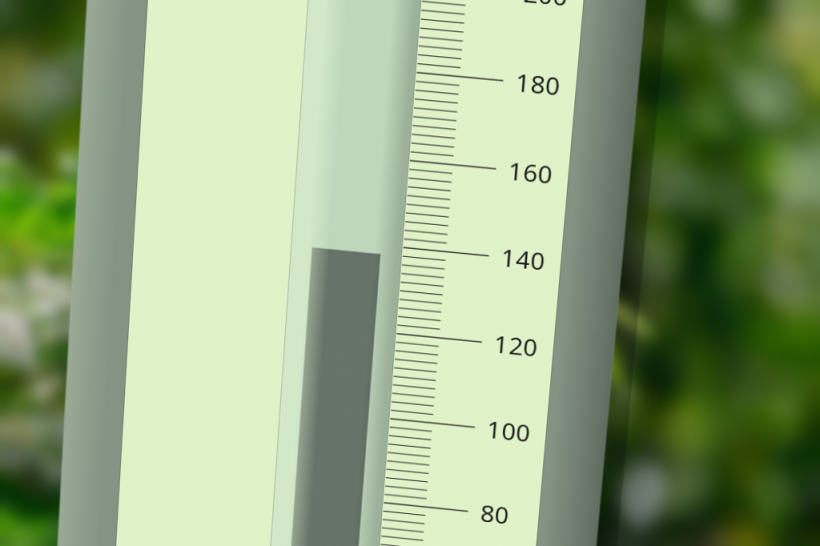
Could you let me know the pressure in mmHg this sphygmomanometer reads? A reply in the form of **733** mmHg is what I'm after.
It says **138** mmHg
